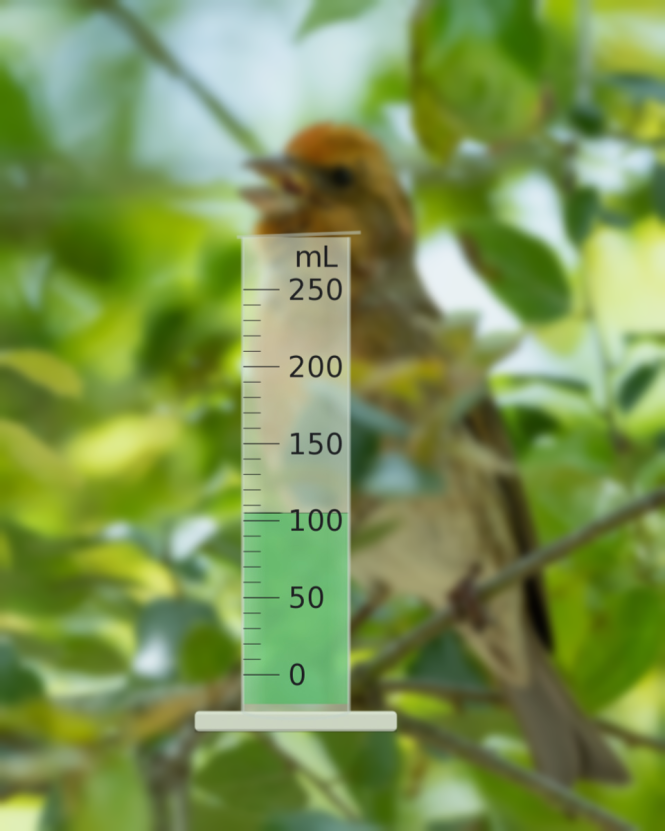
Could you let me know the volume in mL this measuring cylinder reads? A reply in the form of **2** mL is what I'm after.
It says **105** mL
